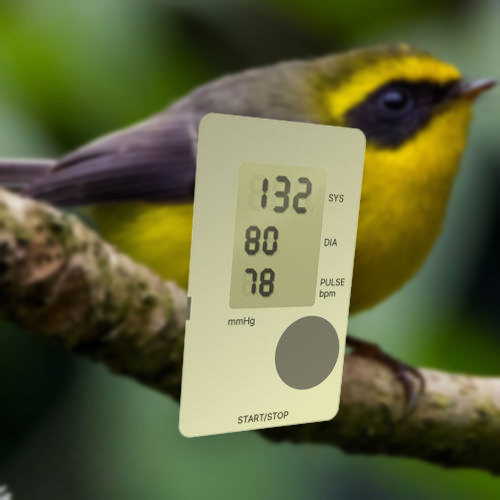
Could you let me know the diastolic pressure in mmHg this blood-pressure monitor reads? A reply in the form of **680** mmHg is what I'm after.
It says **80** mmHg
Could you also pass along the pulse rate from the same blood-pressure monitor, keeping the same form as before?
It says **78** bpm
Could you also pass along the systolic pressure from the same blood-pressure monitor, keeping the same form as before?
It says **132** mmHg
